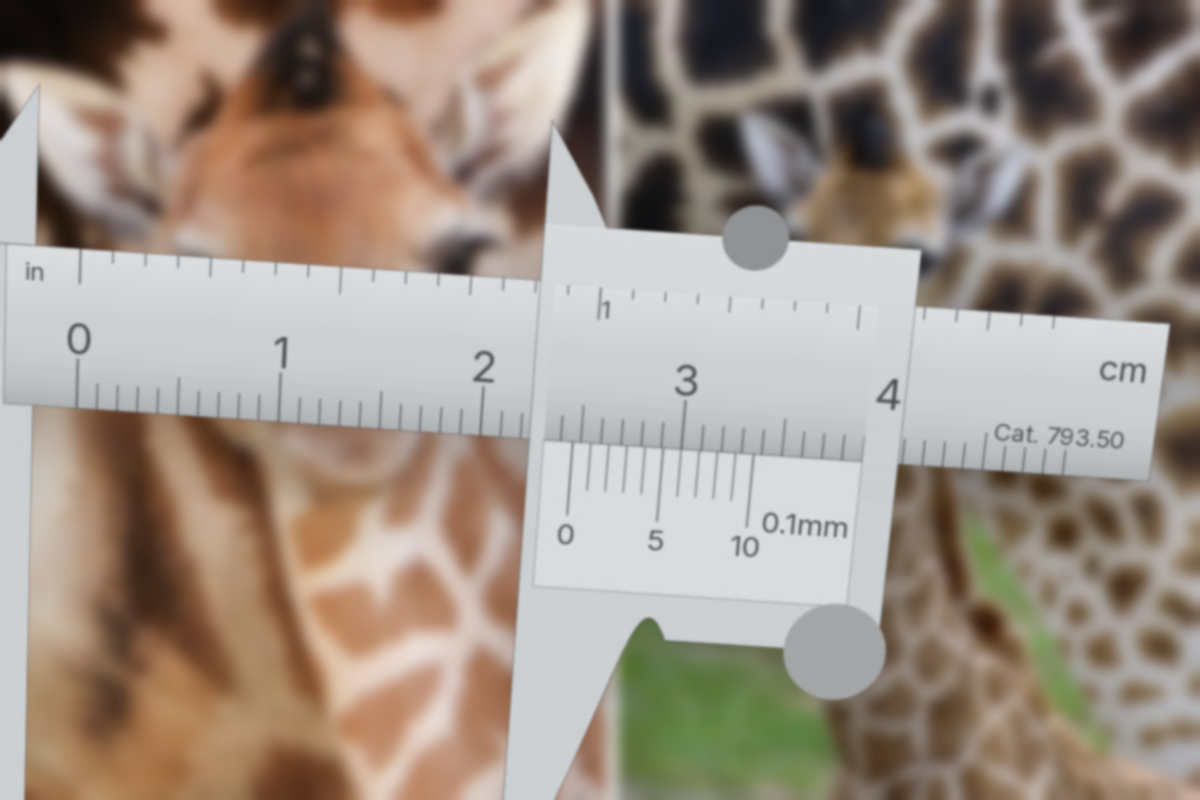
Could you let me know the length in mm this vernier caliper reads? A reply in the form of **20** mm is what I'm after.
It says **24.6** mm
